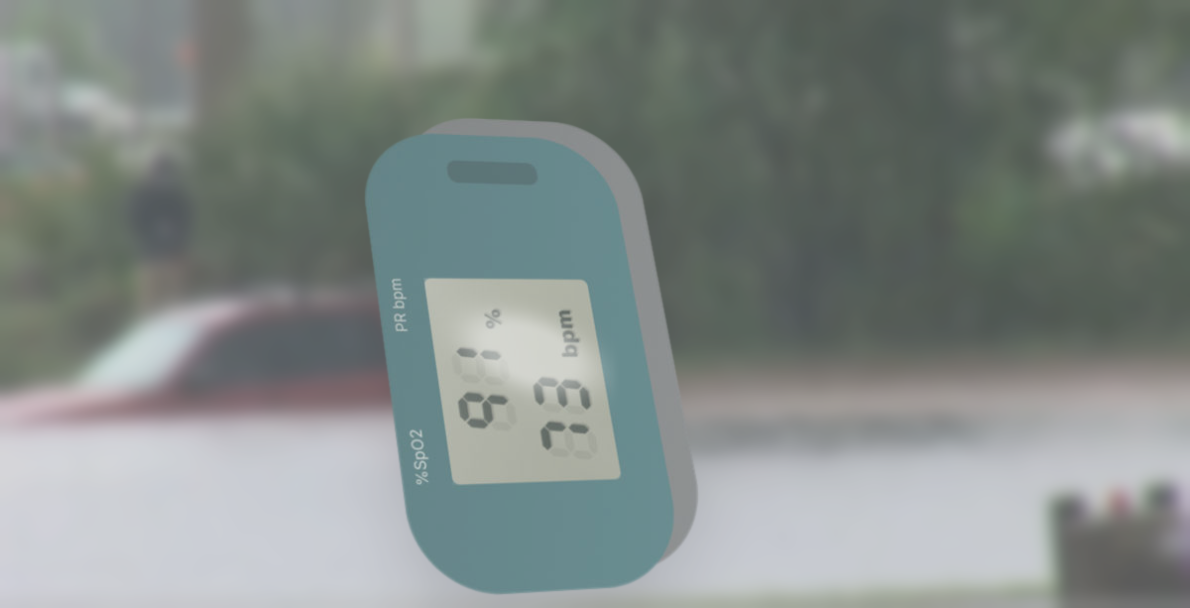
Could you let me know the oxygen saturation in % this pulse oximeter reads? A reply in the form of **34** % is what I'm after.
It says **91** %
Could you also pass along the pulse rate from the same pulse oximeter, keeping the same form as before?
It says **73** bpm
